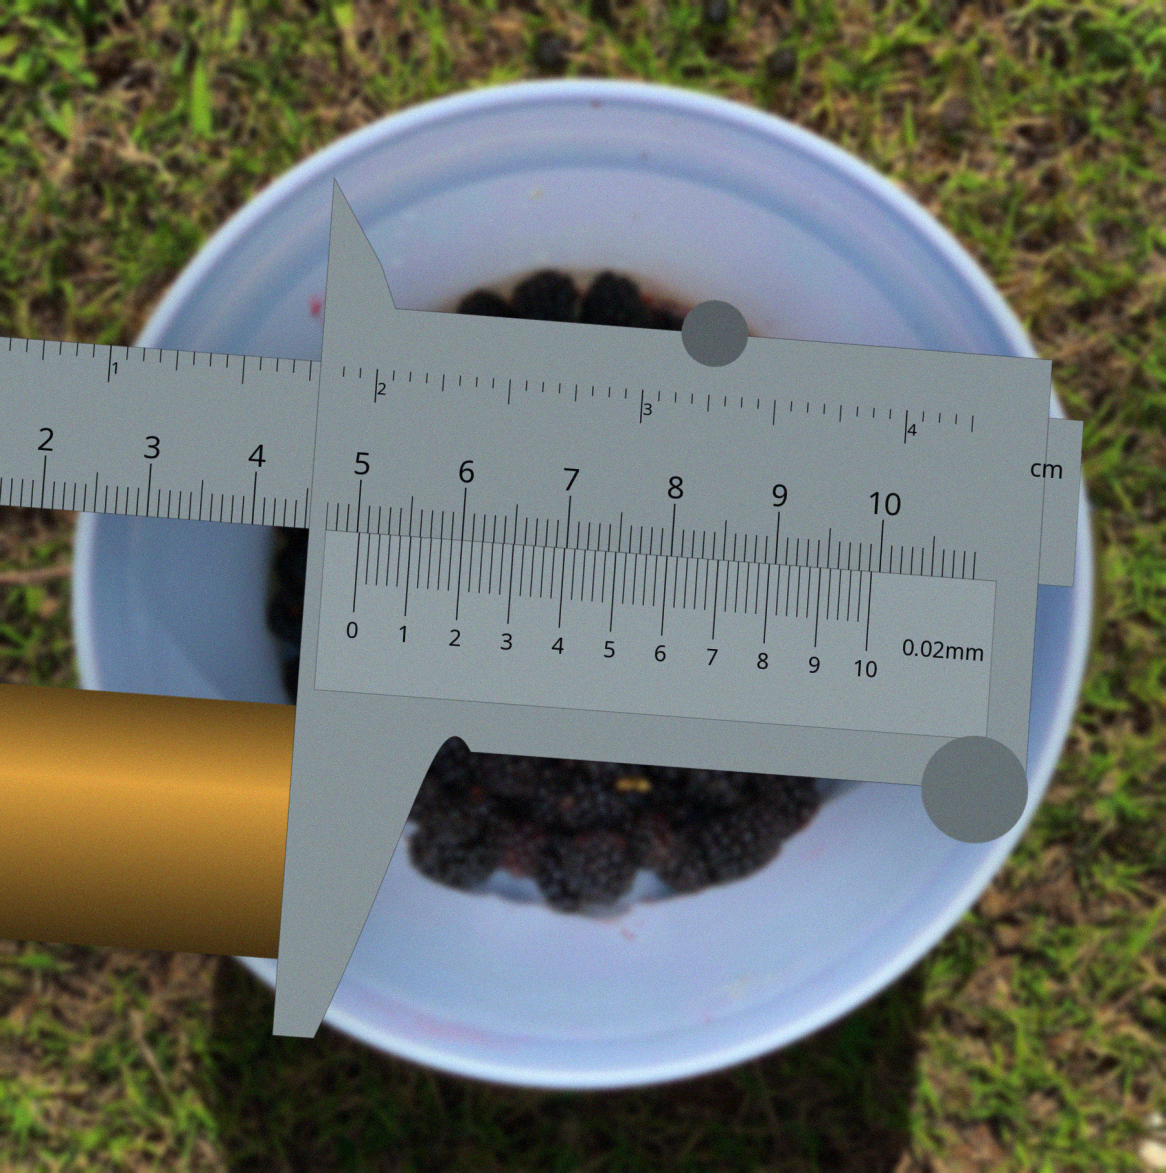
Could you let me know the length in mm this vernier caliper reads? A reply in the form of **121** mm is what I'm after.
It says **50.2** mm
